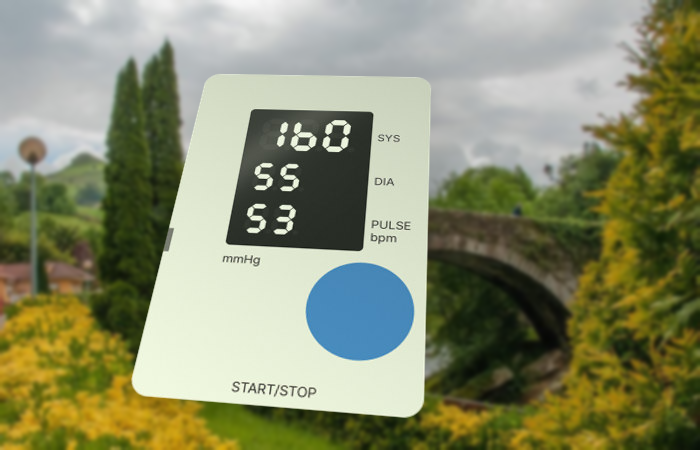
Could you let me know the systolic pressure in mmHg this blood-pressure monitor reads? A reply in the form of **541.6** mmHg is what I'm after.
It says **160** mmHg
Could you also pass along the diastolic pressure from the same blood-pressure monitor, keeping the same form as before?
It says **55** mmHg
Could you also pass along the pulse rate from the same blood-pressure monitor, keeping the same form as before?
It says **53** bpm
